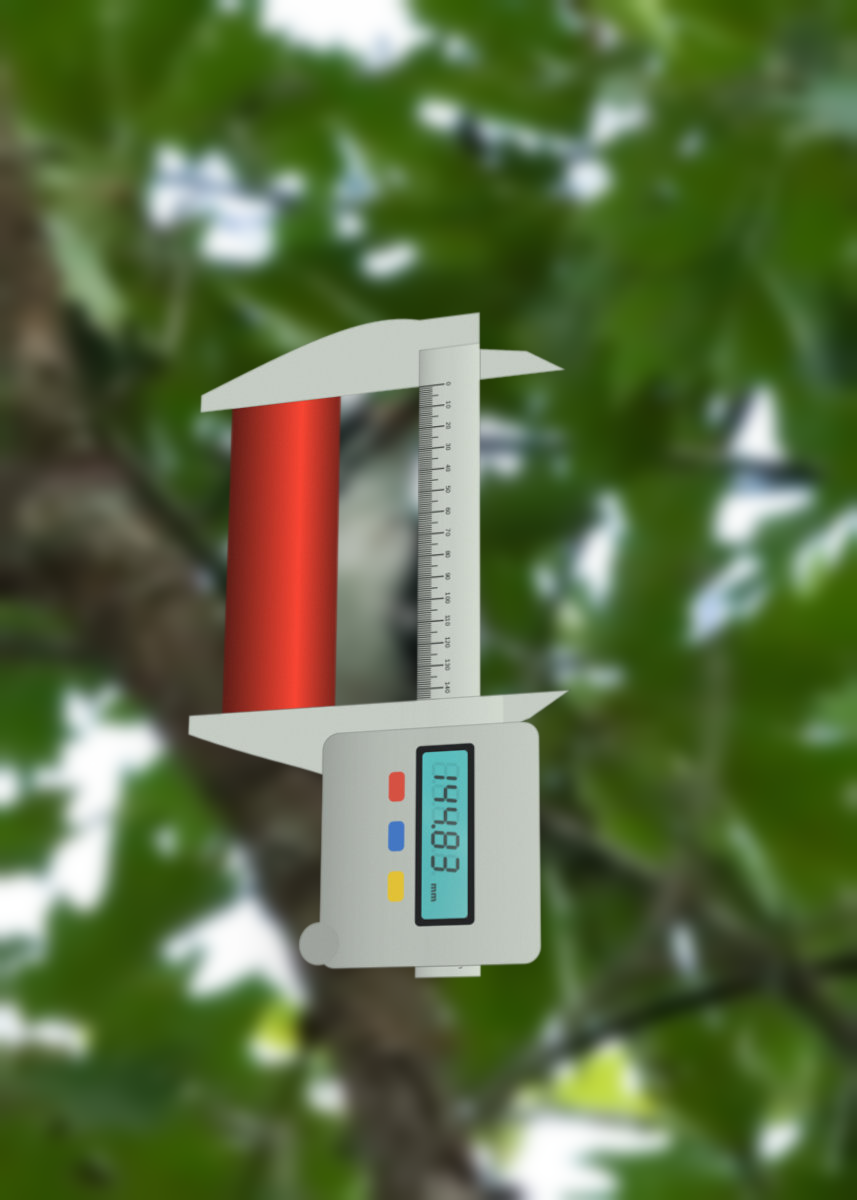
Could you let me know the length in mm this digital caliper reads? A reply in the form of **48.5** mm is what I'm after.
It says **144.83** mm
